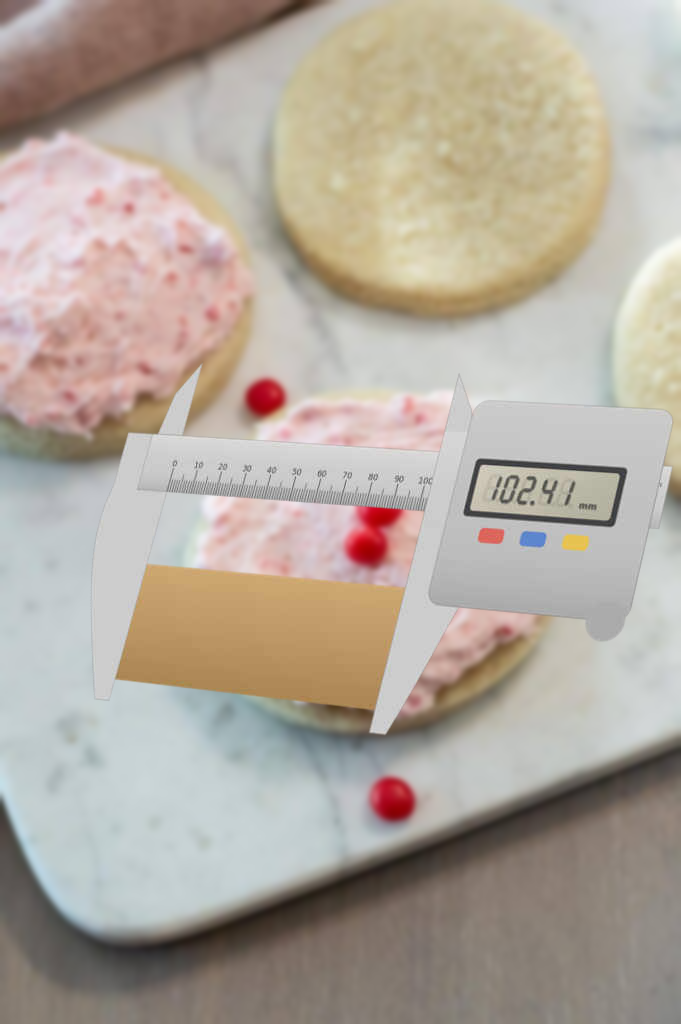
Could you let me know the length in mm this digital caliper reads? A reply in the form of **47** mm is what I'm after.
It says **102.41** mm
